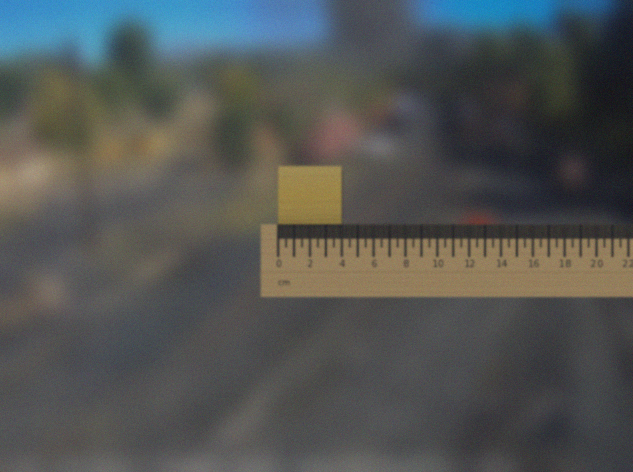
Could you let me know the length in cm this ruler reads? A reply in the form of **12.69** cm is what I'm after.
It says **4** cm
